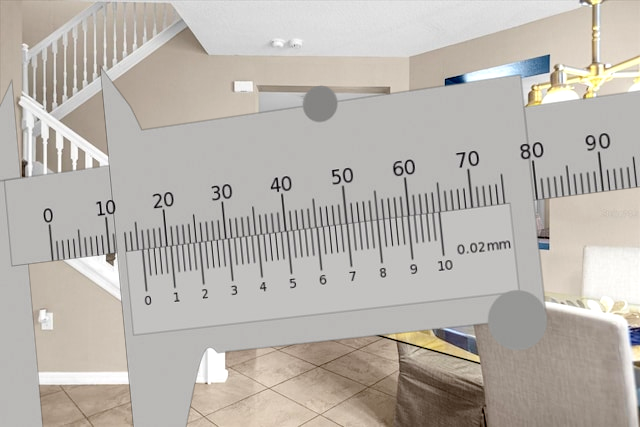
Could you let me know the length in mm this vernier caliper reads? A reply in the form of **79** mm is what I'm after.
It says **15.8** mm
